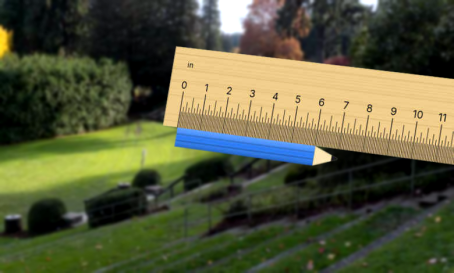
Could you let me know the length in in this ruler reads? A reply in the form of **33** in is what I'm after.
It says **7** in
